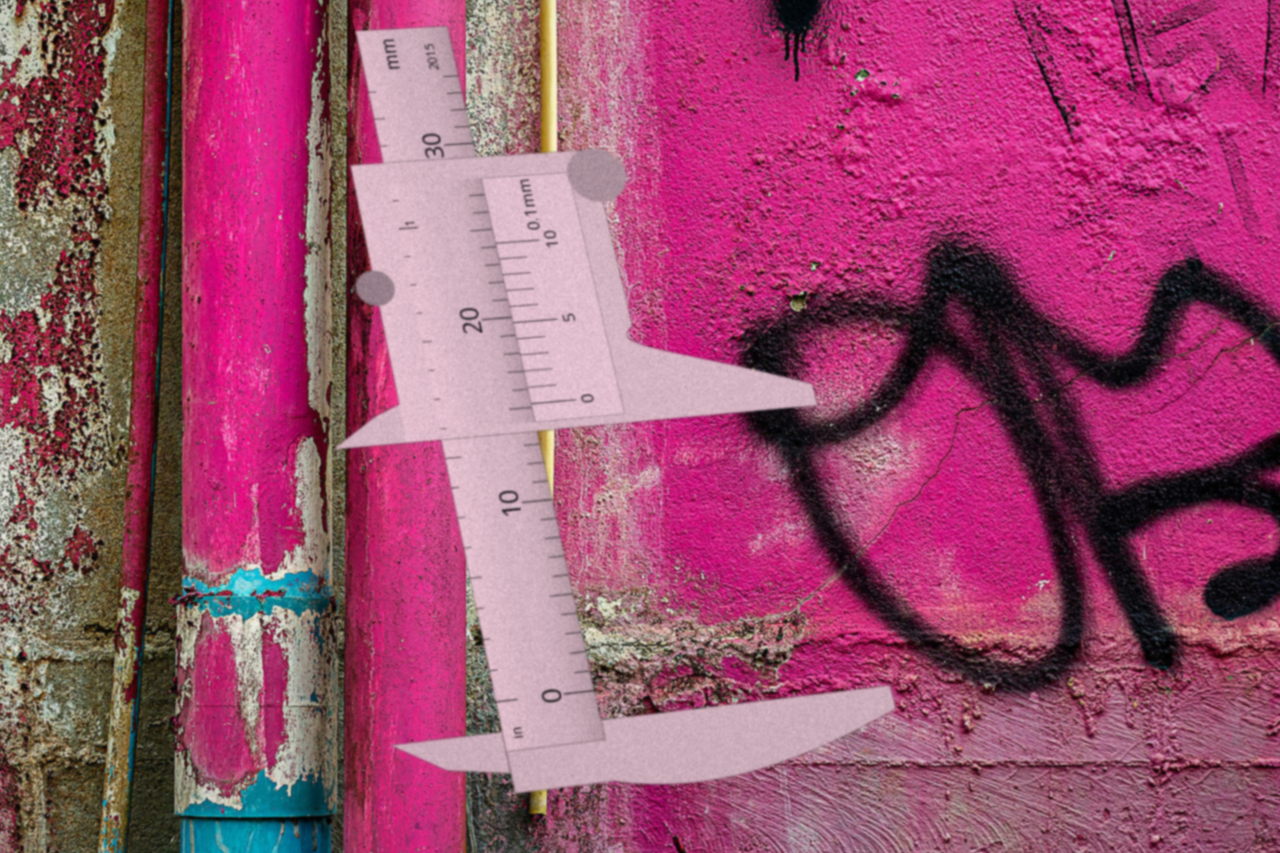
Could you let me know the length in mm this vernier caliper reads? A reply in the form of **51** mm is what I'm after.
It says **15.2** mm
